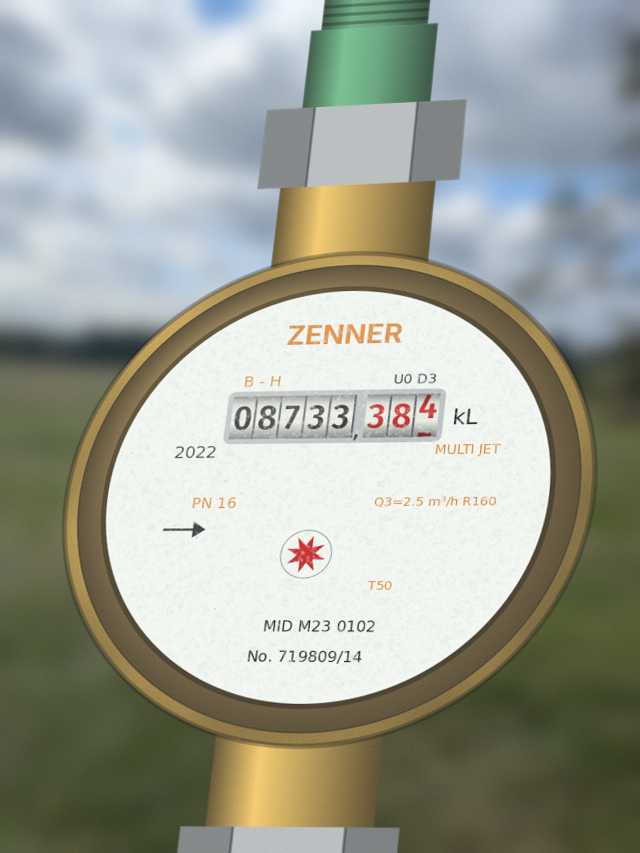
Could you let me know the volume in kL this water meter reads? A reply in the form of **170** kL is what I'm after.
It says **8733.384** kL
